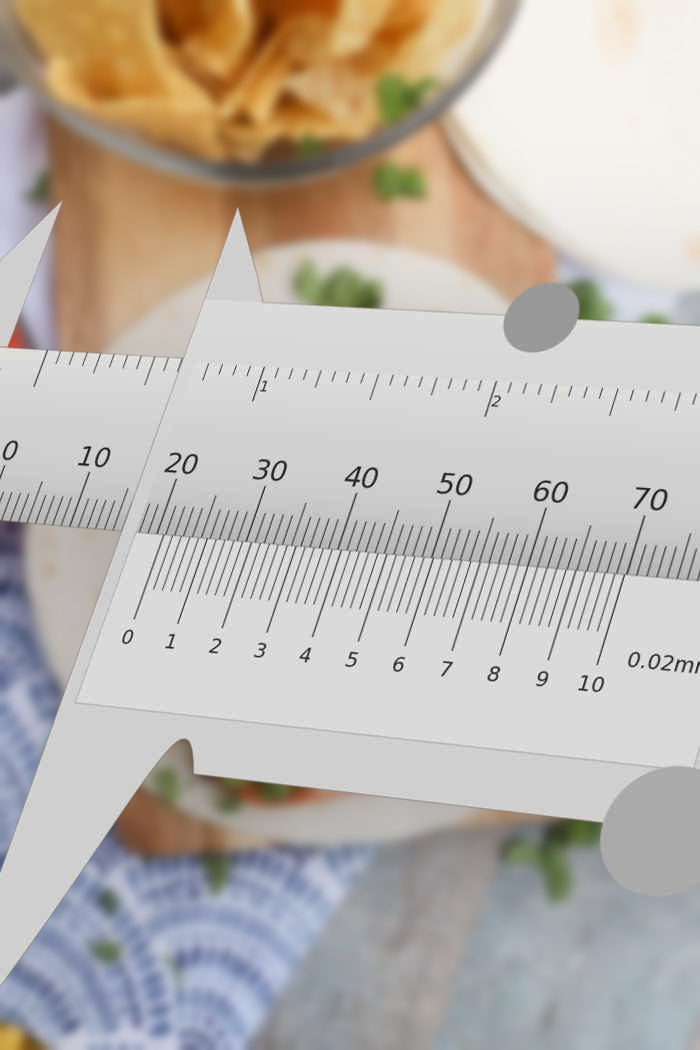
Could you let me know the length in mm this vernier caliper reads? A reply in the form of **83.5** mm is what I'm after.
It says **20.8** mm
